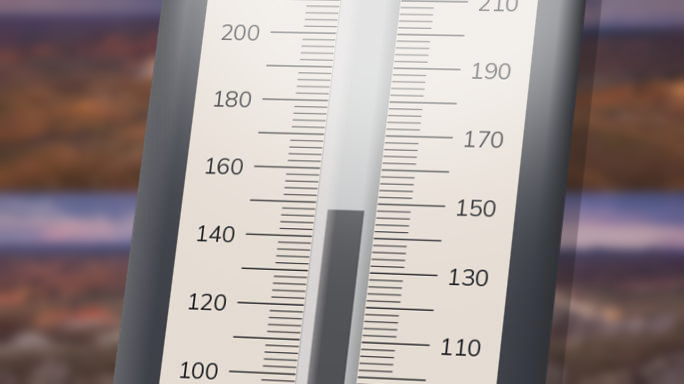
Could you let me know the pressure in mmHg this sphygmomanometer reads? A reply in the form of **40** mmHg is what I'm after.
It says **148** mmHg
